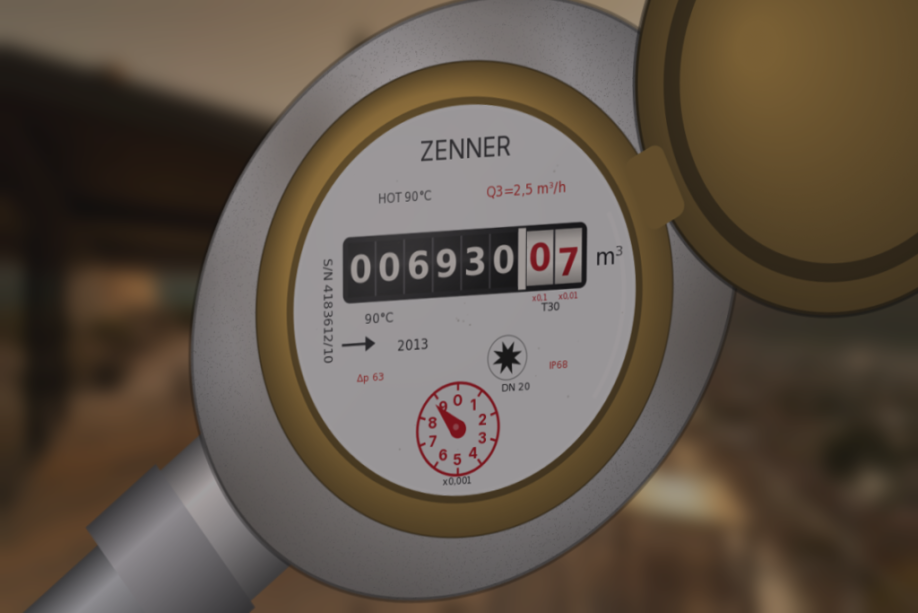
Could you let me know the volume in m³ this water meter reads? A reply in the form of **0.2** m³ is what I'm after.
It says **6930.068** m³
